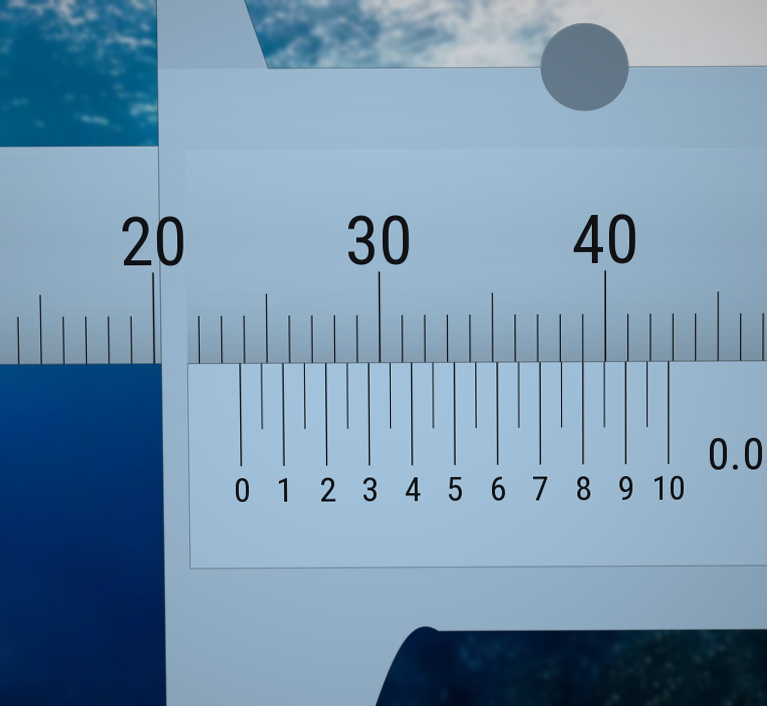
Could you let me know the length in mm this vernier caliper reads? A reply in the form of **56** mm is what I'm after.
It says **23.8** mm
